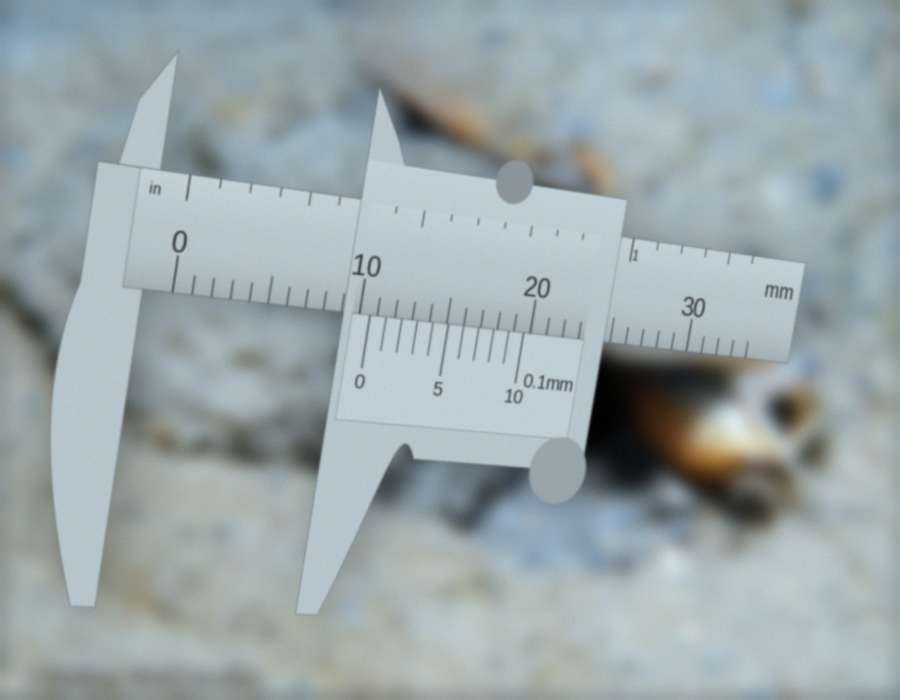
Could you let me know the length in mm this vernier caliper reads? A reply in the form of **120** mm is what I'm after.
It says **10.6** mm
